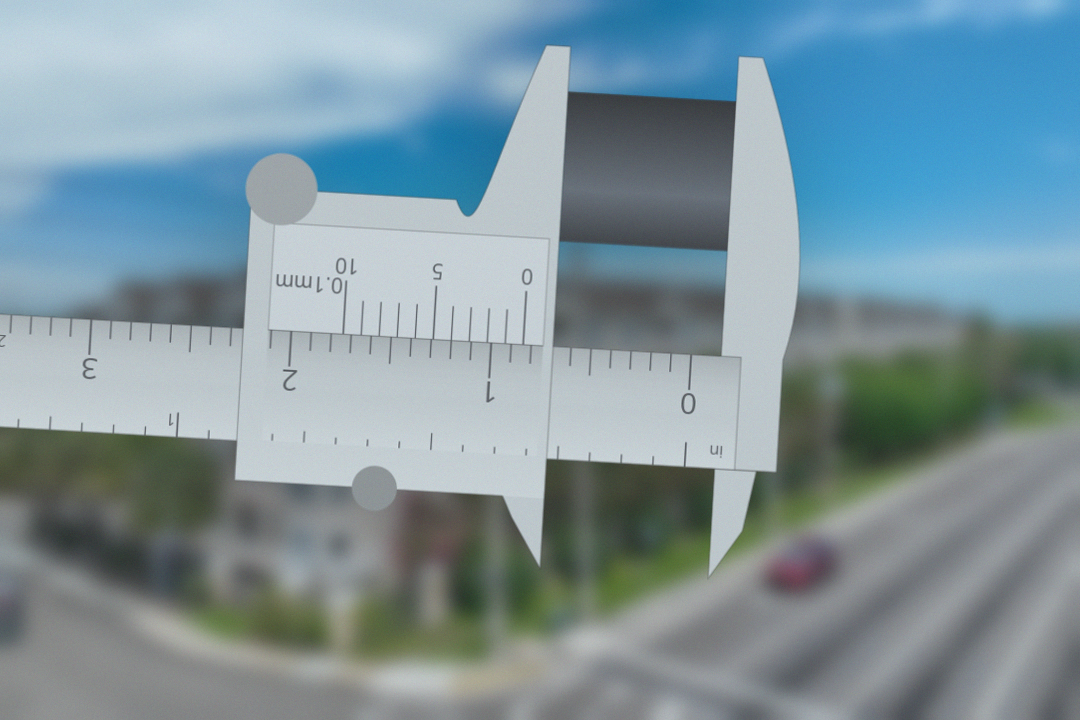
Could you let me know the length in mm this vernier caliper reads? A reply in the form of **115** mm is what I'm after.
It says **8.4** mm
